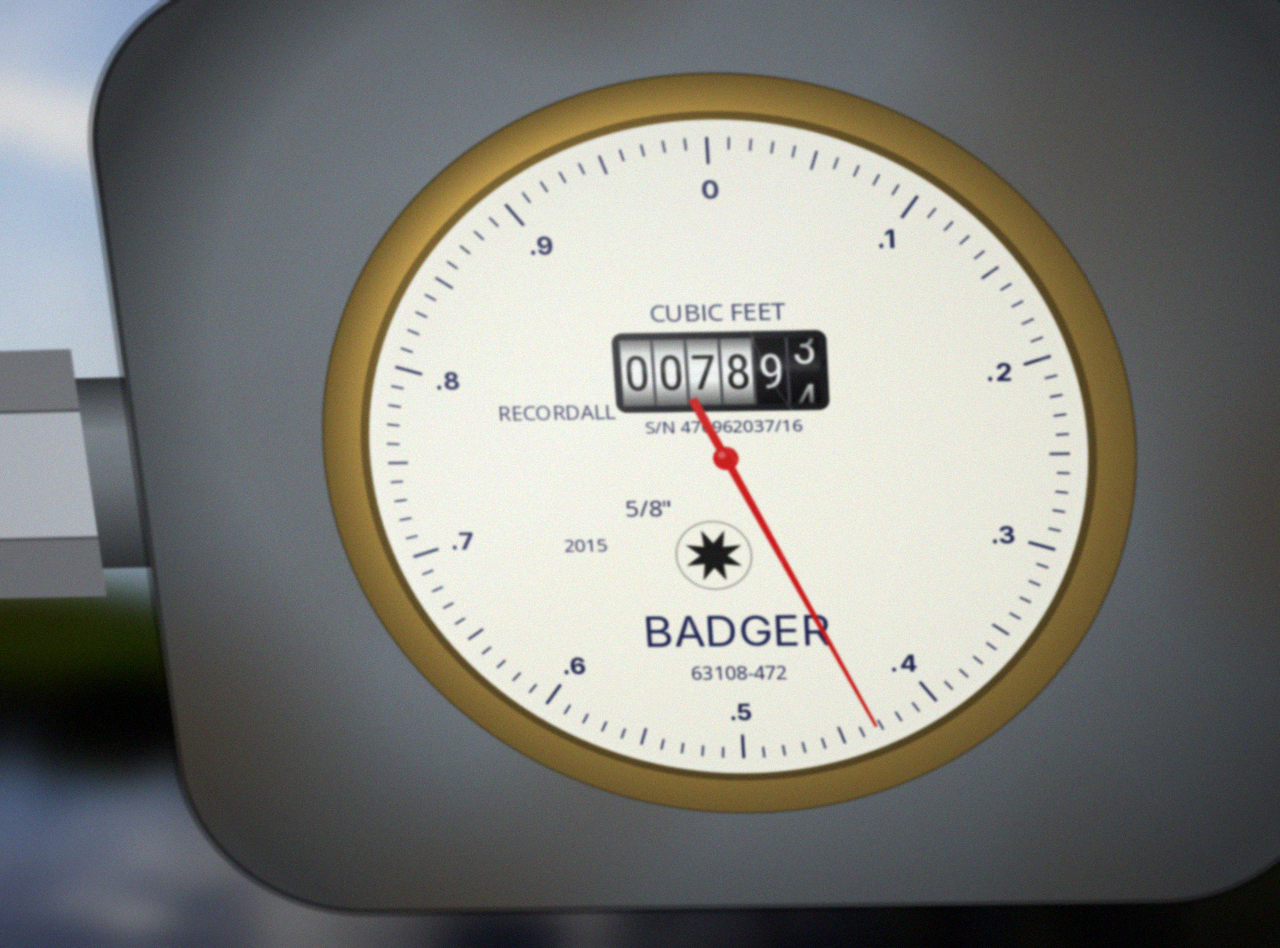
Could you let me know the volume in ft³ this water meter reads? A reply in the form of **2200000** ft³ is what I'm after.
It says **7893.43** ft³
